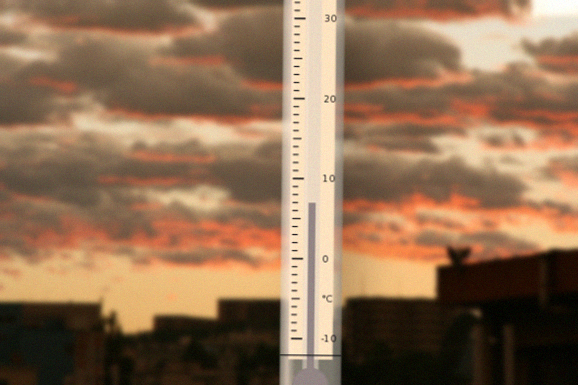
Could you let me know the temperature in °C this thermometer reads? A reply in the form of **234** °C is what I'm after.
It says **7** °C
